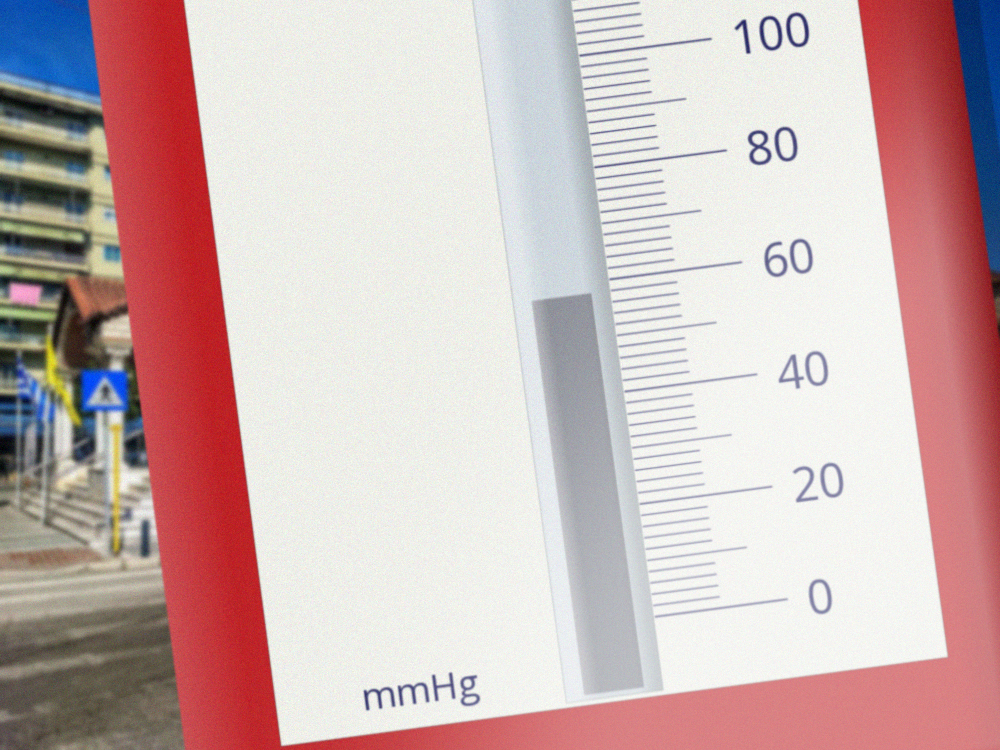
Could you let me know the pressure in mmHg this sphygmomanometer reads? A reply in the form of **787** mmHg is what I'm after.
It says **58** mmHg
